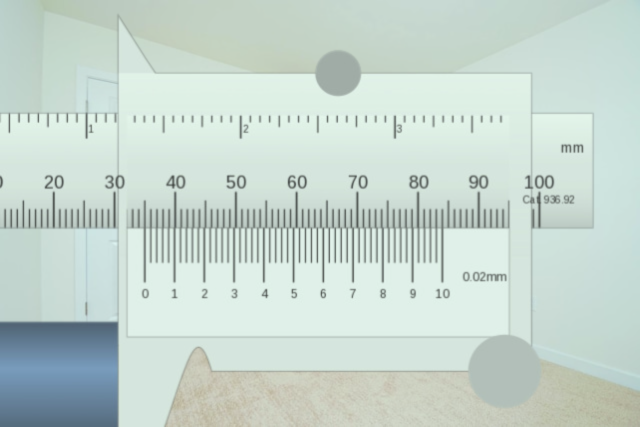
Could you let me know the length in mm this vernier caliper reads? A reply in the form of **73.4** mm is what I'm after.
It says **35.0** mm
